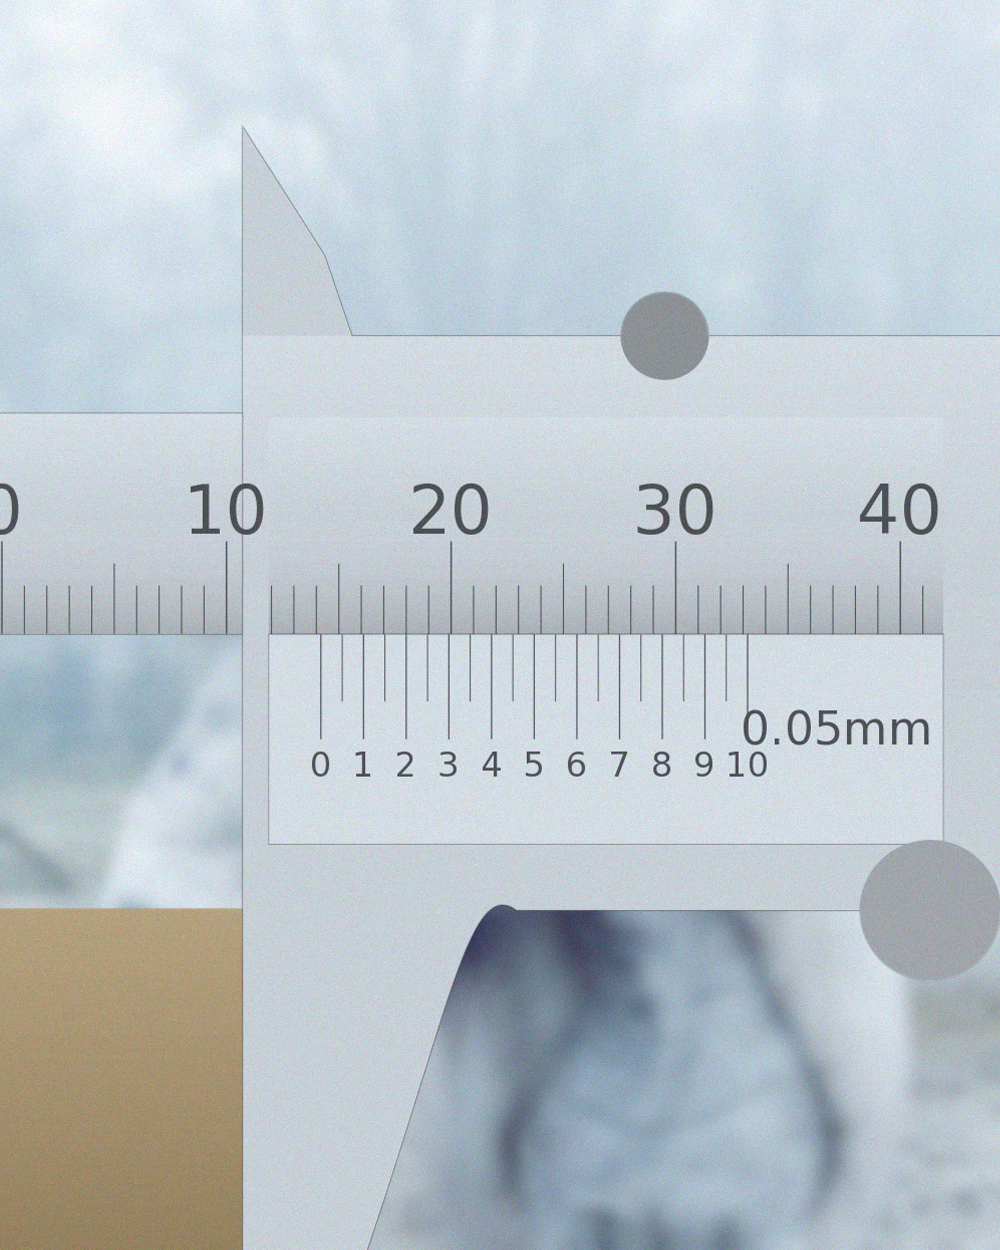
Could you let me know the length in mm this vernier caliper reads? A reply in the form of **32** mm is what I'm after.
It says **14.2** mm
